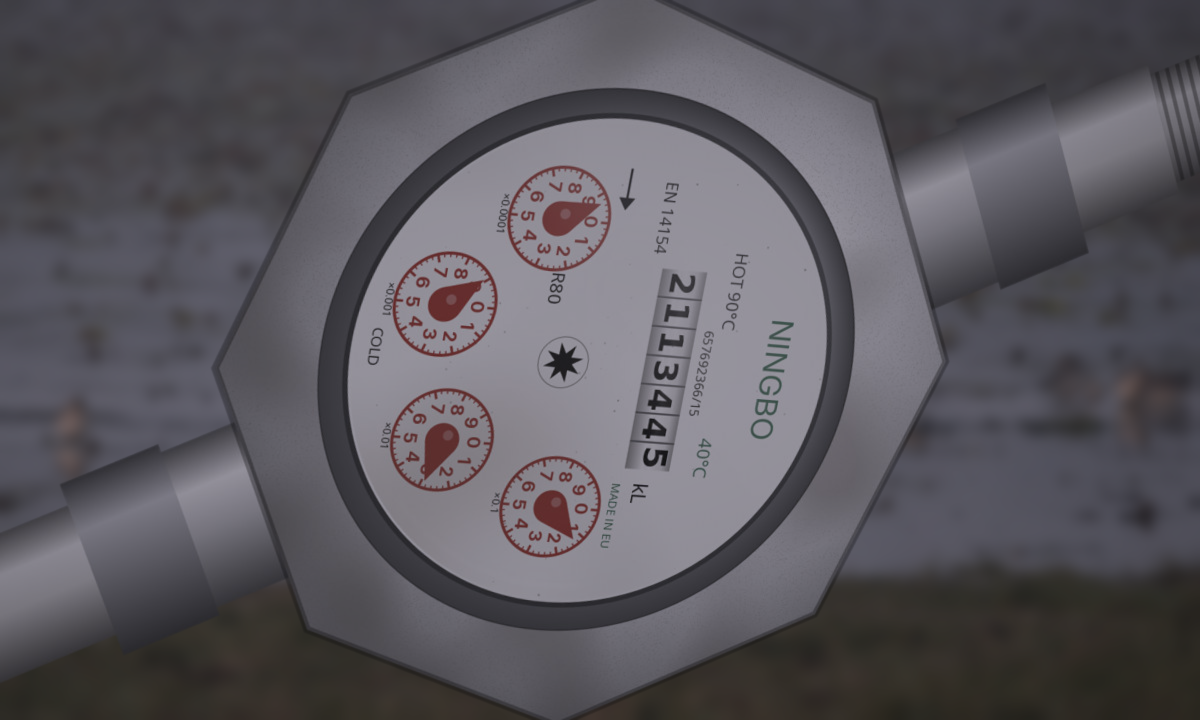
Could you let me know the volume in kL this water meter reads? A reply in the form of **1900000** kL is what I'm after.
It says **2113445.1289** kL
